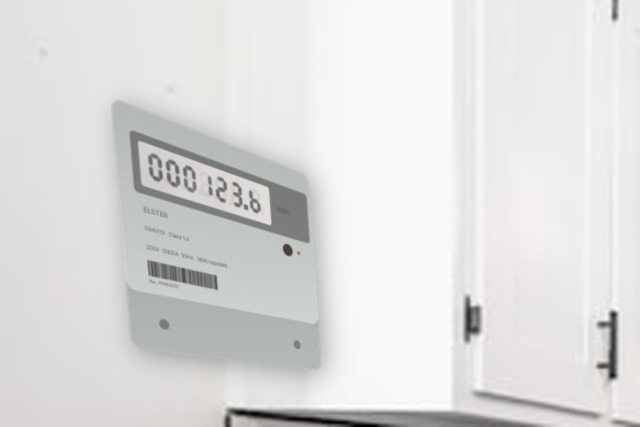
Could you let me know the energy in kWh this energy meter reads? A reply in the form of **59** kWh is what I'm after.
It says **123.6** kWh
